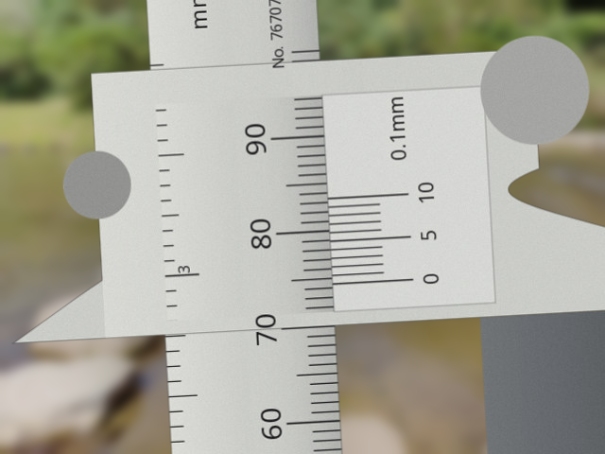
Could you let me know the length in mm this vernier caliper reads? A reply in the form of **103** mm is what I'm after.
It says **74.4** mm
